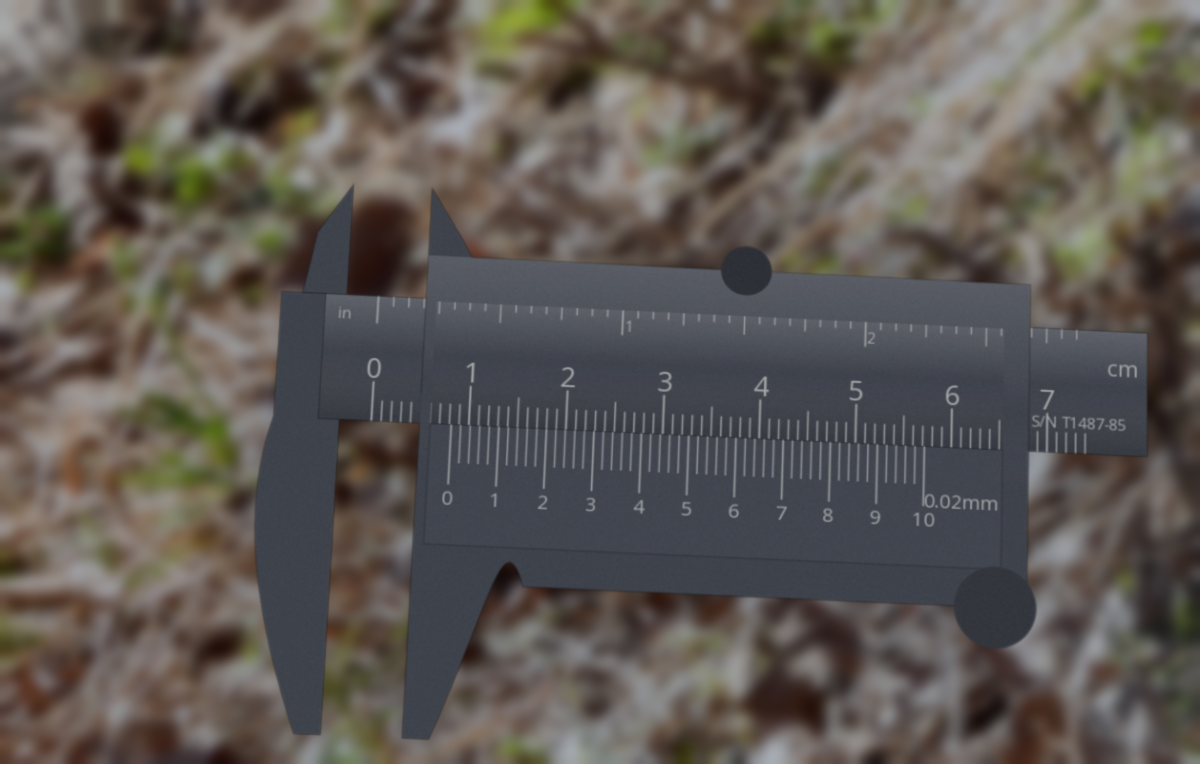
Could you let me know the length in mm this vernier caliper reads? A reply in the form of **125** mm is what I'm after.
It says **8.2** mm
